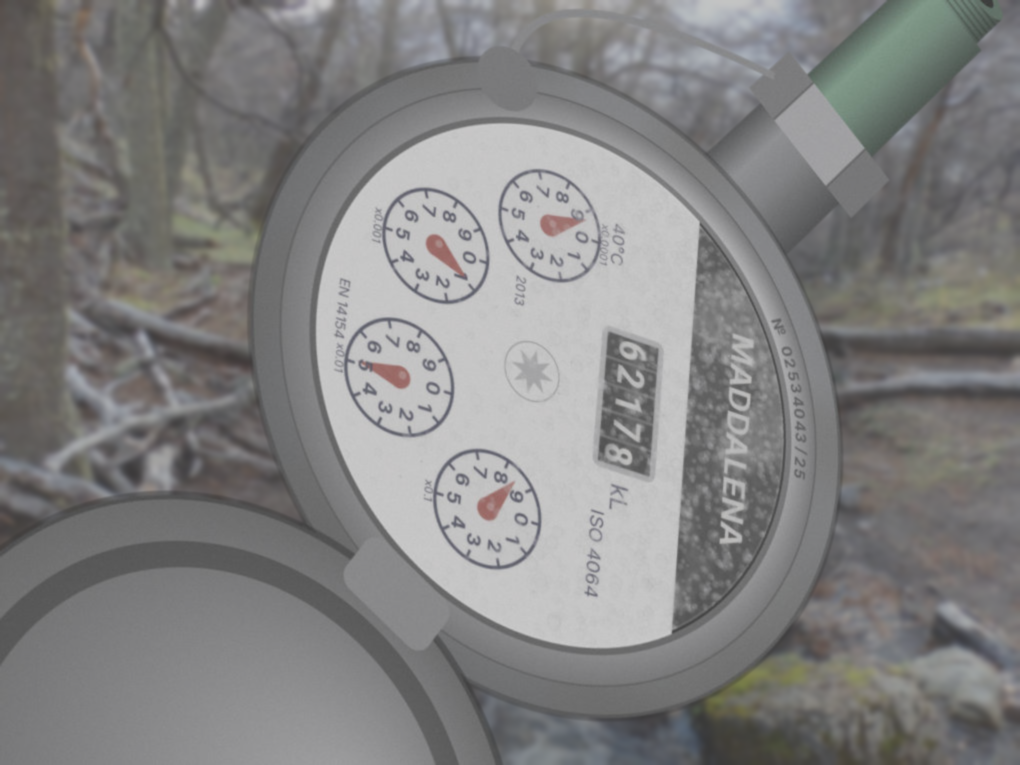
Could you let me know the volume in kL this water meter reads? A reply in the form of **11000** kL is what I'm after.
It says **62177.8509** kL
